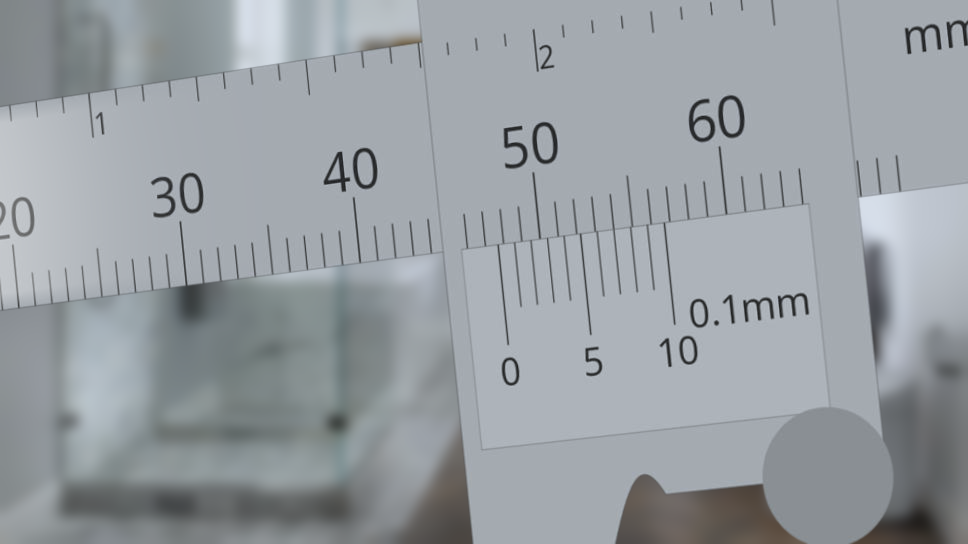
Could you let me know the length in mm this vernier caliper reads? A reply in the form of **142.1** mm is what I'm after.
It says **47.7** mm
